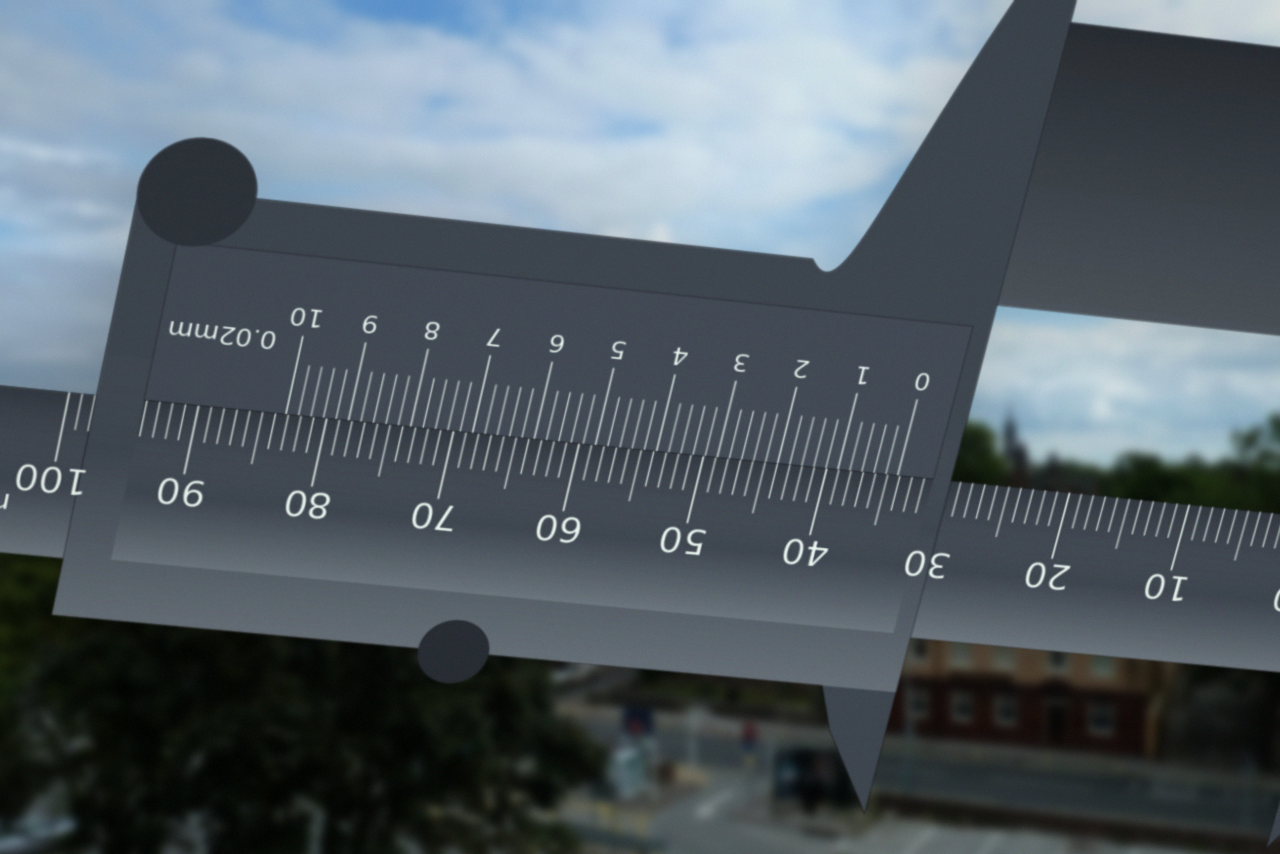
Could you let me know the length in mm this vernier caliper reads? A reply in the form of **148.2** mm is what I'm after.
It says **34.2** mm
